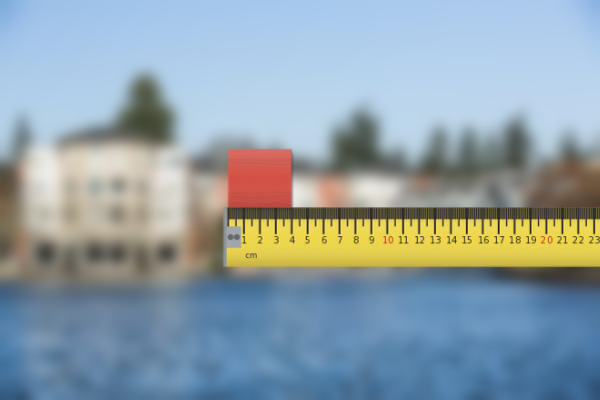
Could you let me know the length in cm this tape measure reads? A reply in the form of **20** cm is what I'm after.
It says **4** cm
